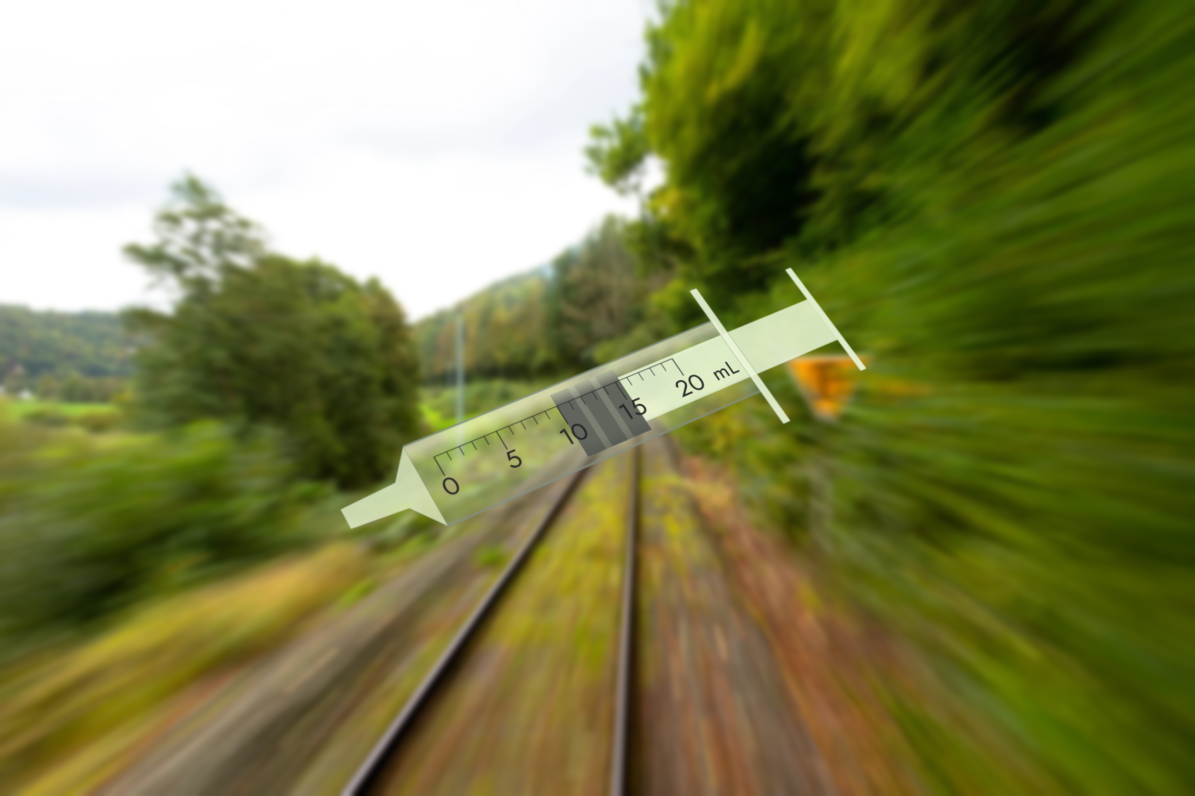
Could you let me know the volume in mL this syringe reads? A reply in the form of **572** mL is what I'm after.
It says **10** mL
